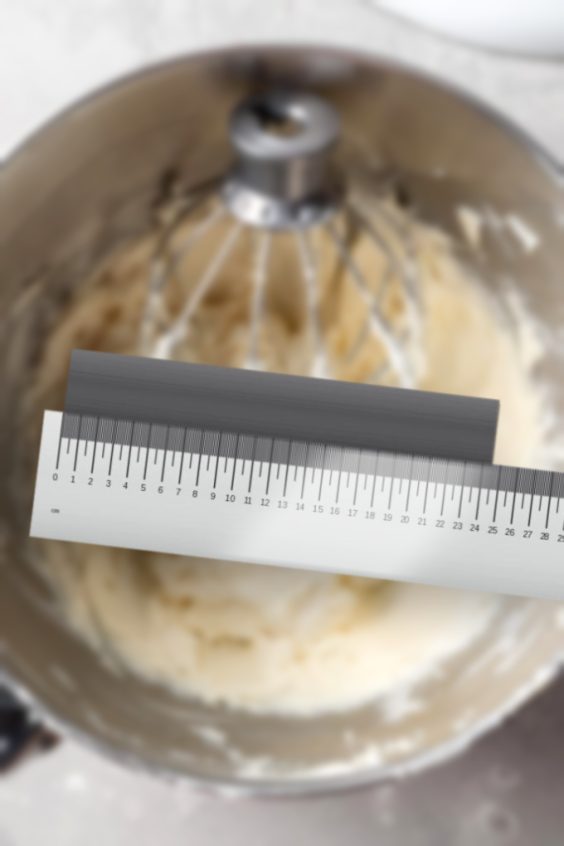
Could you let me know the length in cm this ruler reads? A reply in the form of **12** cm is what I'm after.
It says **24.5** cm
